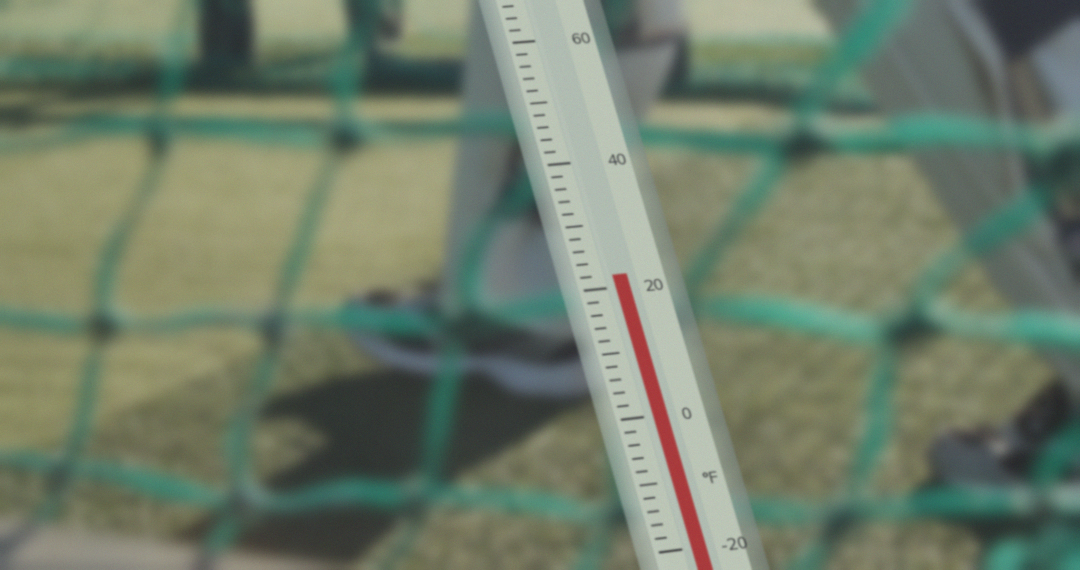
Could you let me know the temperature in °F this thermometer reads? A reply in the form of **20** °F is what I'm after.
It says **22** °F
